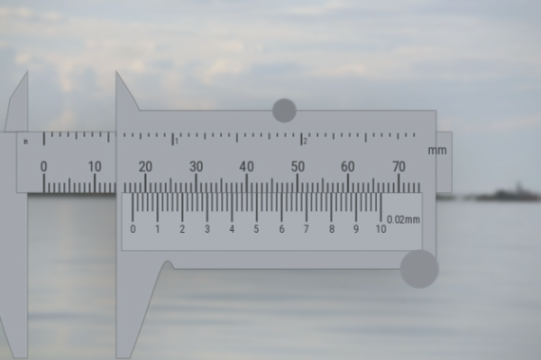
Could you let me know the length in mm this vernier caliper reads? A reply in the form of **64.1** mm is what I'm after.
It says **17.5** mm
